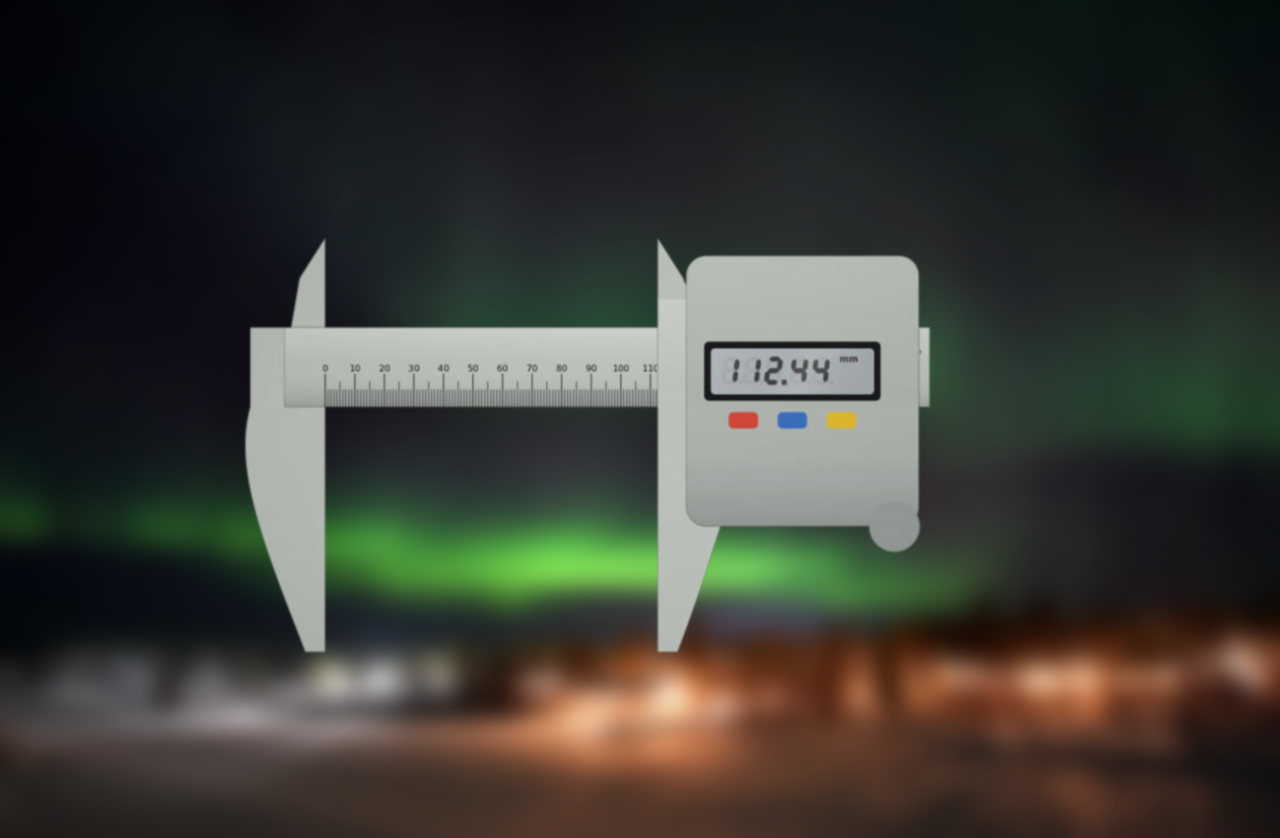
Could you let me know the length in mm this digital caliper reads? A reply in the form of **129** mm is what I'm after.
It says **112.44** mm
